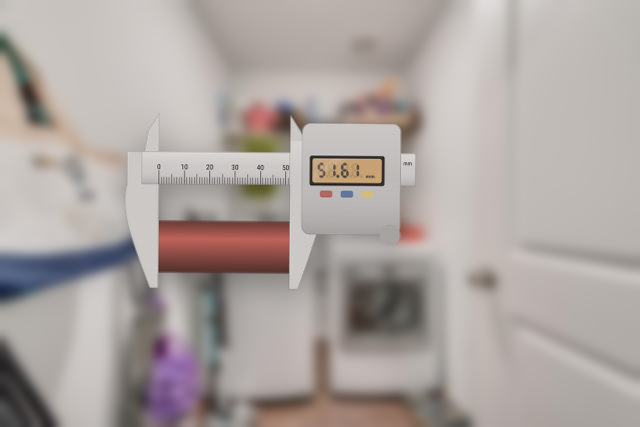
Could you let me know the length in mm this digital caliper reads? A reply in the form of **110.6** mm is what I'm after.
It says **51.61** mm
